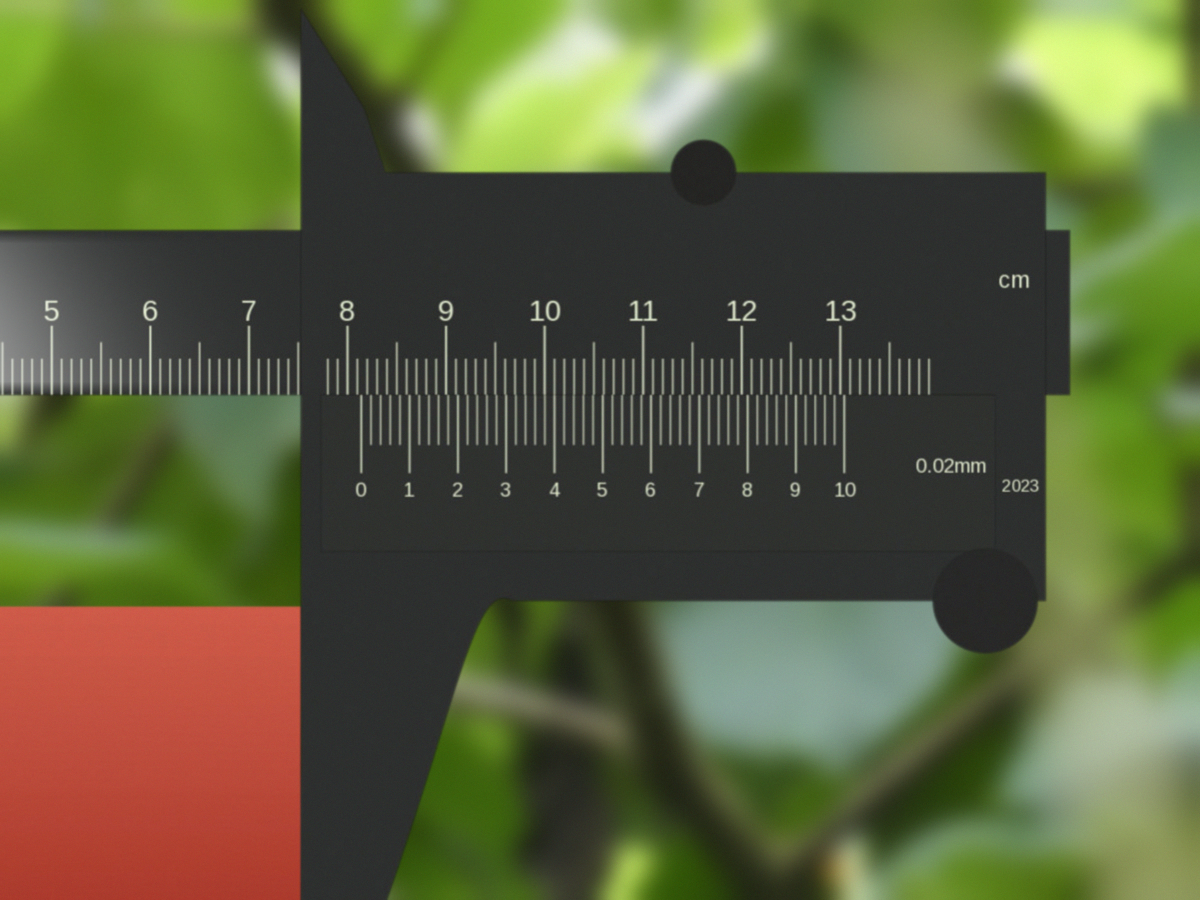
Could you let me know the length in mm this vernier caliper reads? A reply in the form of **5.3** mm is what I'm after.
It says **81.4** mm
